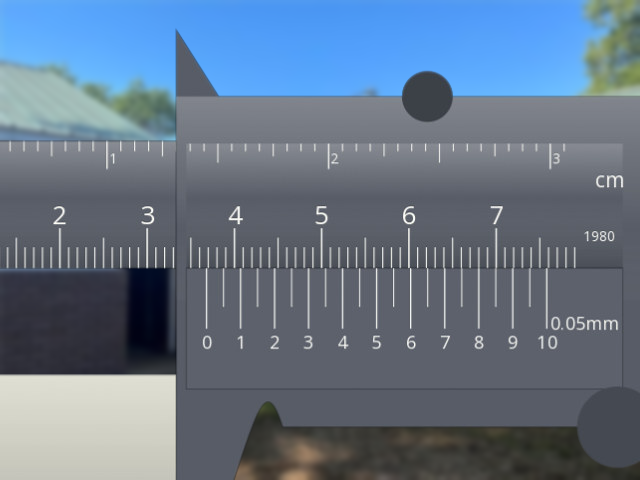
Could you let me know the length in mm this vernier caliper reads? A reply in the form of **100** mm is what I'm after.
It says **36.8** mm
